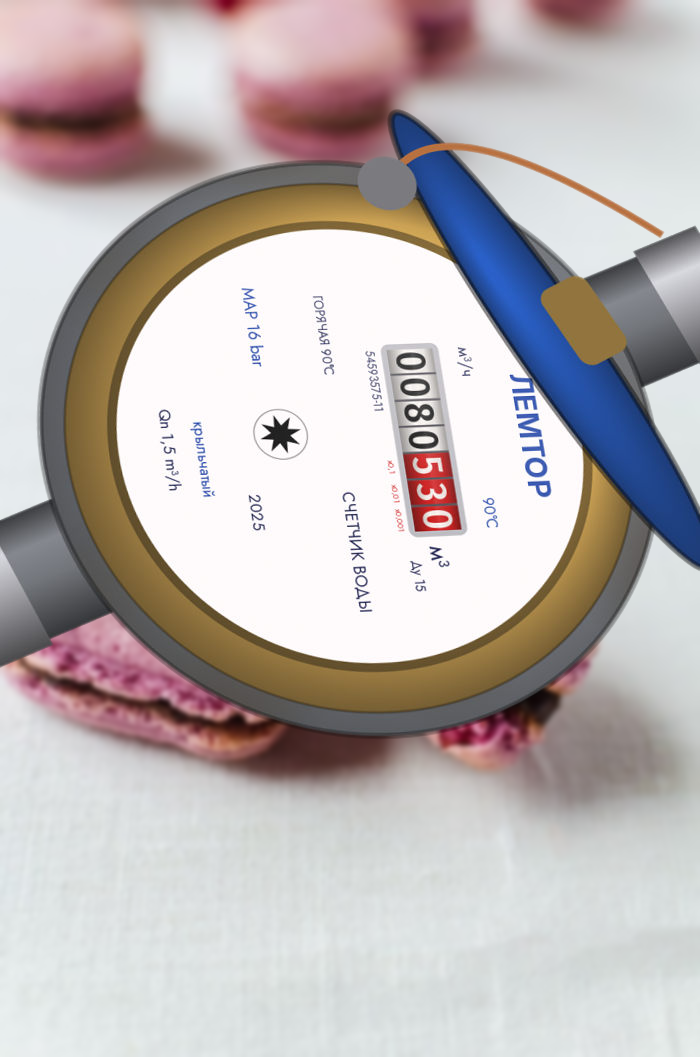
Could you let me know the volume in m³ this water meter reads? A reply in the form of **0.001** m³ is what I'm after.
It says **80.530** m³
